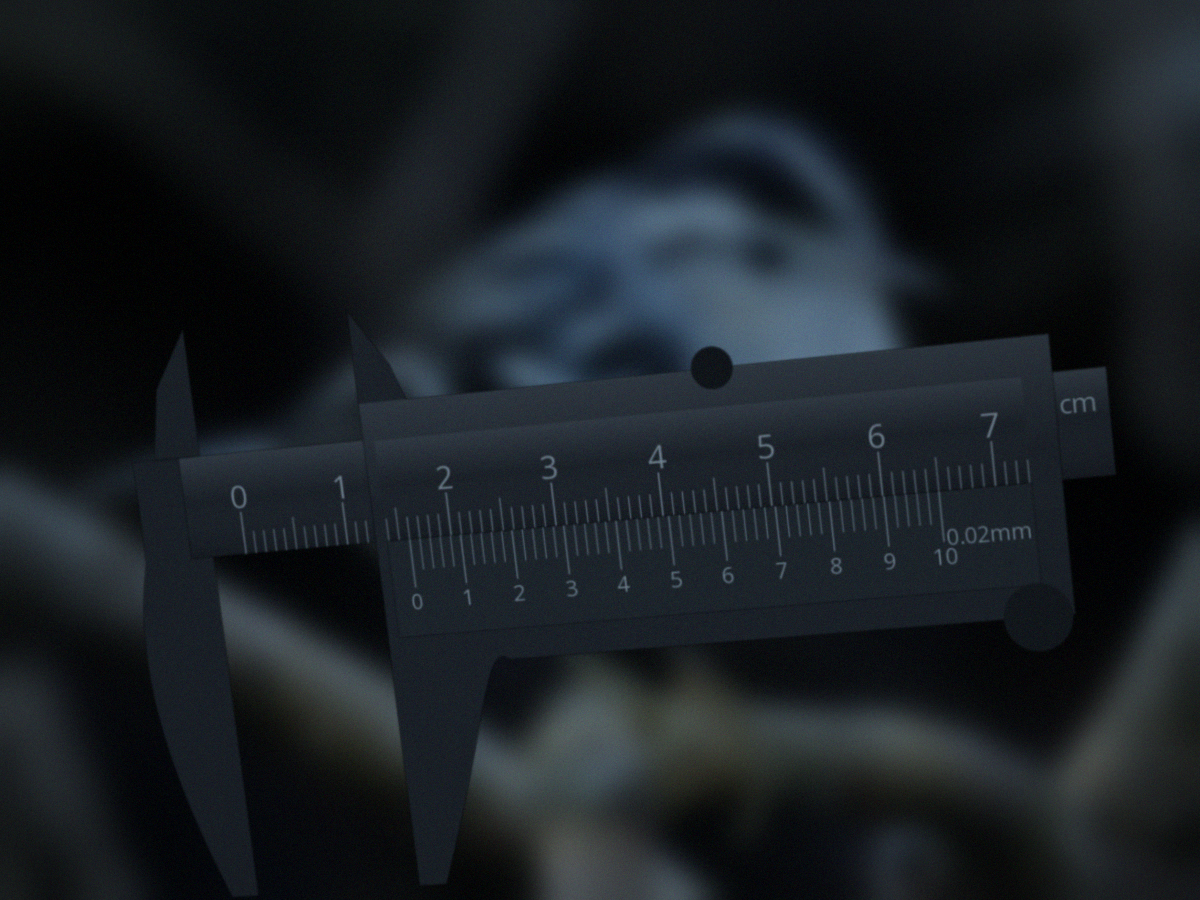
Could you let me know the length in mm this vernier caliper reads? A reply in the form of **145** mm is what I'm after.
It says **16.0** mm
